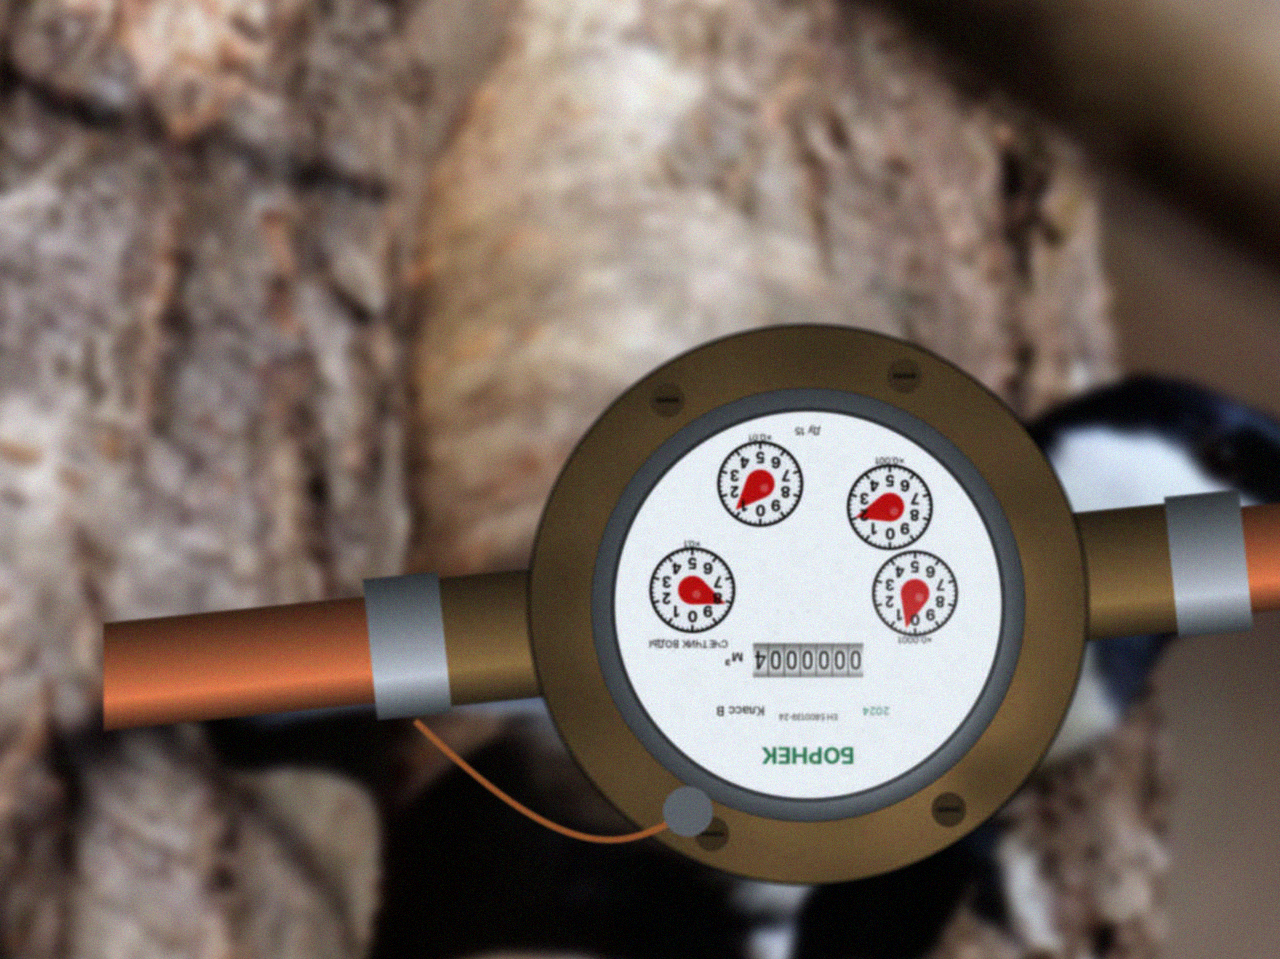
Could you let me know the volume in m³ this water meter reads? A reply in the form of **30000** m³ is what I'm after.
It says **4.8120** m³
